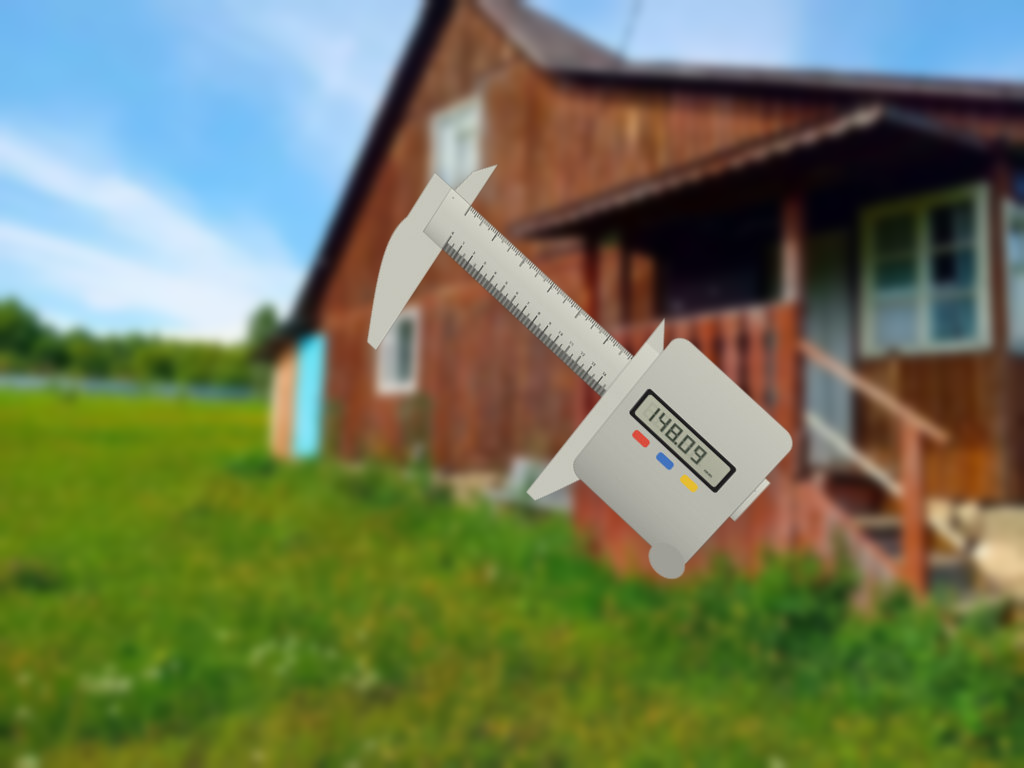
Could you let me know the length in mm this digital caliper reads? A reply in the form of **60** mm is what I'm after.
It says **148.09** mm
